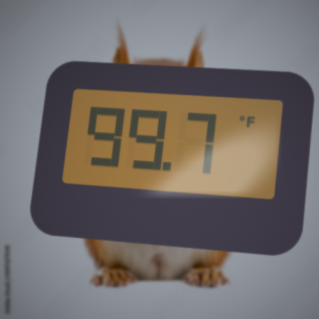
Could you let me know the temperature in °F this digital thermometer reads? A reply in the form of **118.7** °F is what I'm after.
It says **99.7** °F
